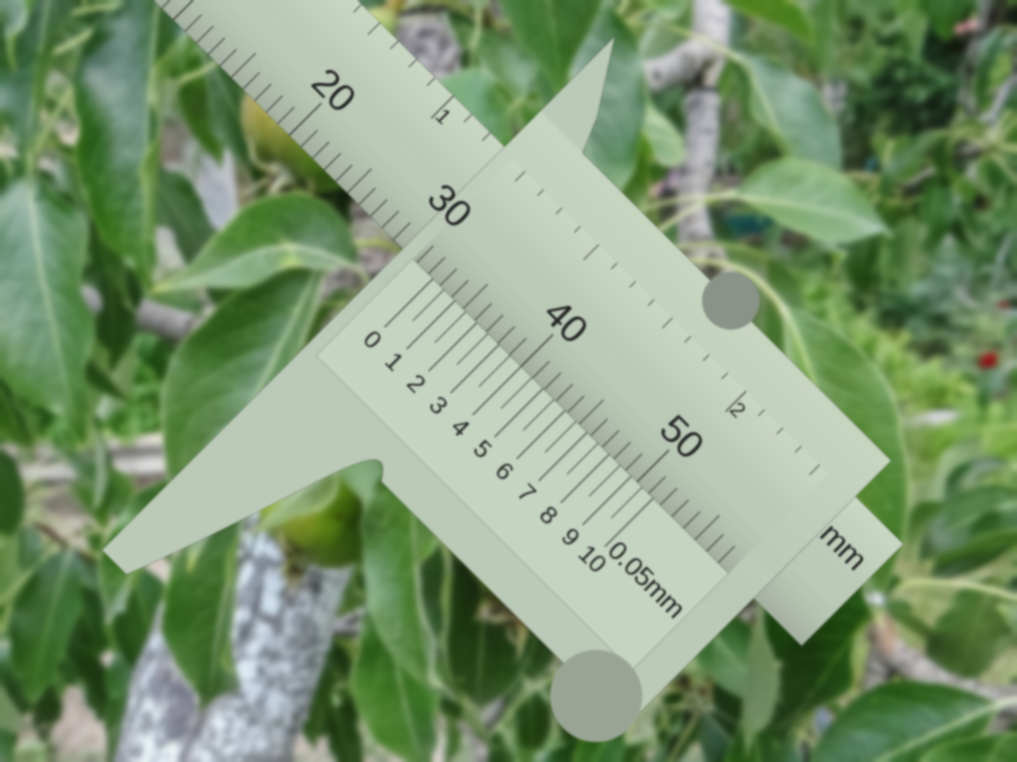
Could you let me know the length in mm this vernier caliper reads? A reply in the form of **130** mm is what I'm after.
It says **32.4** mm
